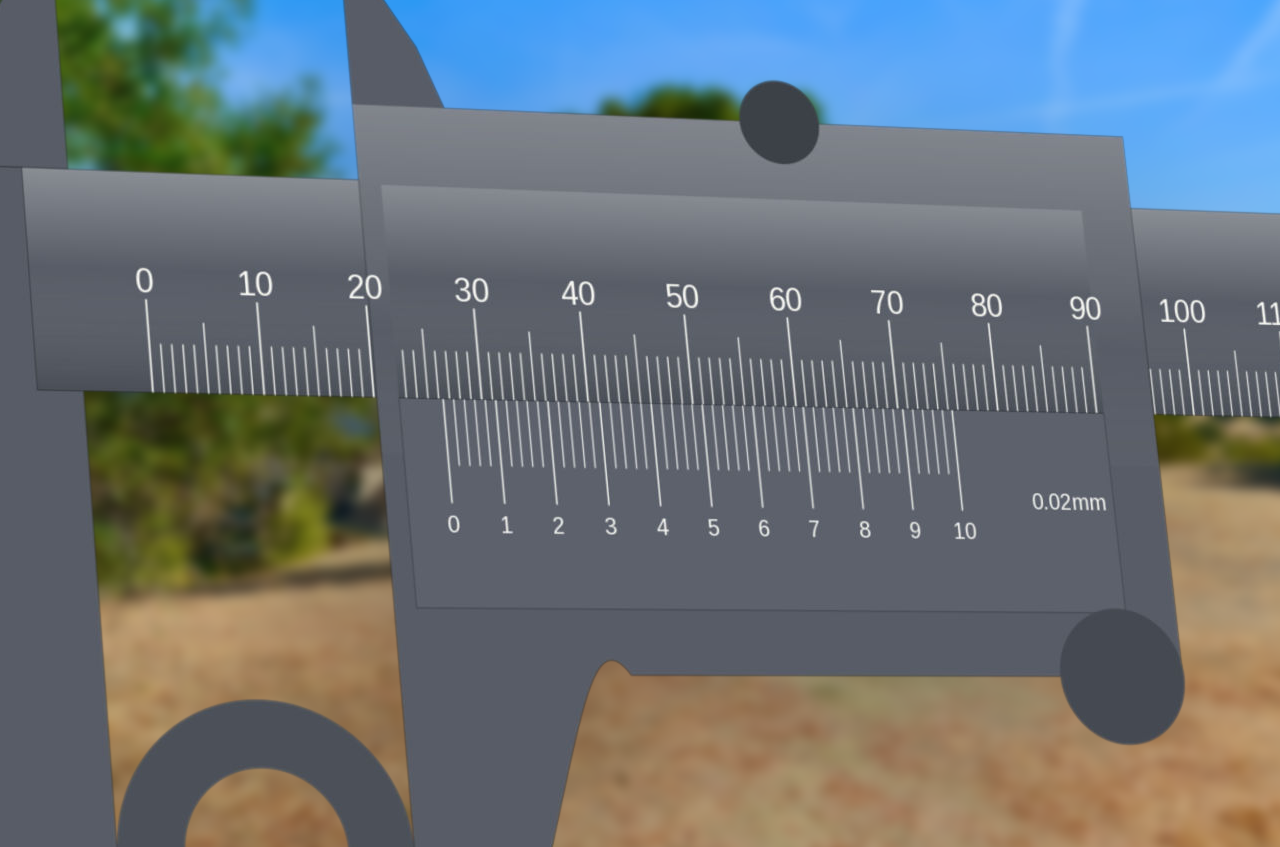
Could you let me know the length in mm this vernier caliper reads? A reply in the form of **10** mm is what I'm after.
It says **26.4** mm
